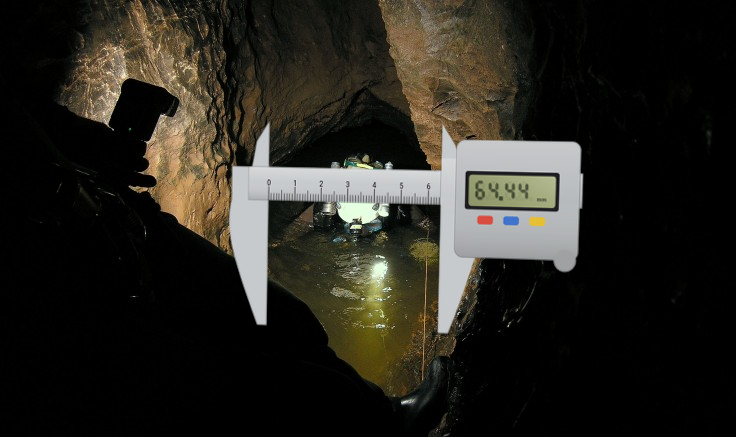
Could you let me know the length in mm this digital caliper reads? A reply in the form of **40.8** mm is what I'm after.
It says **64.44** mm
